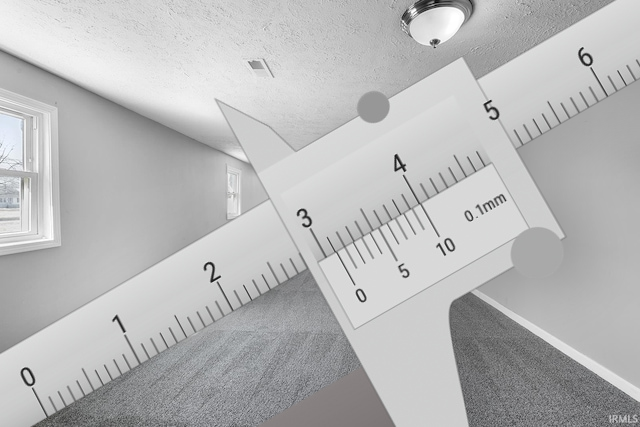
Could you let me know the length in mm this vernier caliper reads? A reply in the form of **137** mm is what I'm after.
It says **31.1** mm
